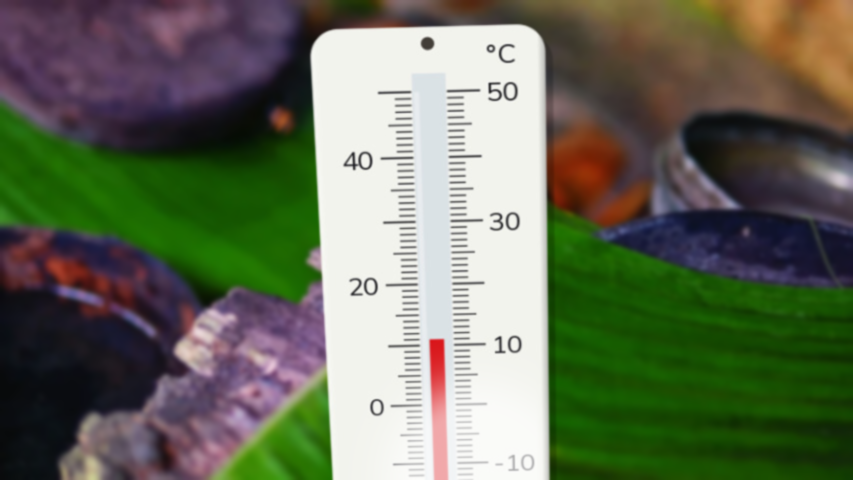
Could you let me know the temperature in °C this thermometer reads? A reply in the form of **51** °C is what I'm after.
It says **11** °C
